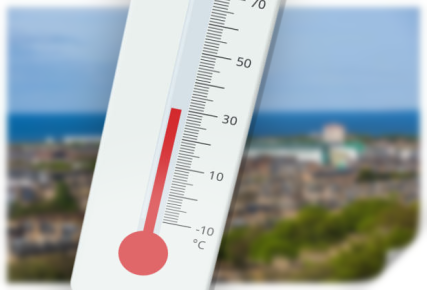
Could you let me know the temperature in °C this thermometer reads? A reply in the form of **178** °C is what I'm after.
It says **30** °C
